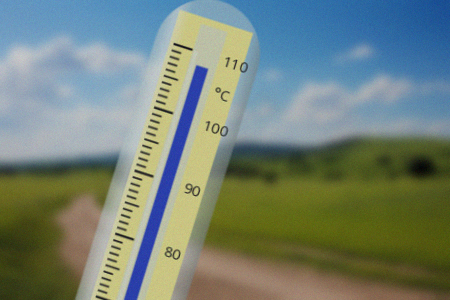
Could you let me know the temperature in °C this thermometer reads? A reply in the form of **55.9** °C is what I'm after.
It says **108** °C
